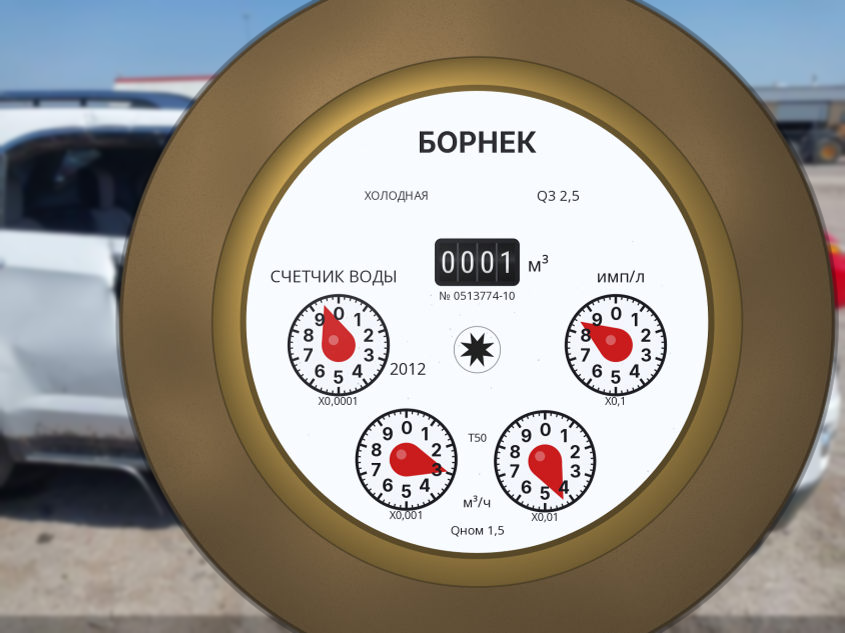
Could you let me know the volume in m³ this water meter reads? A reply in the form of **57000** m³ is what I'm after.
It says **1.8429** m³
